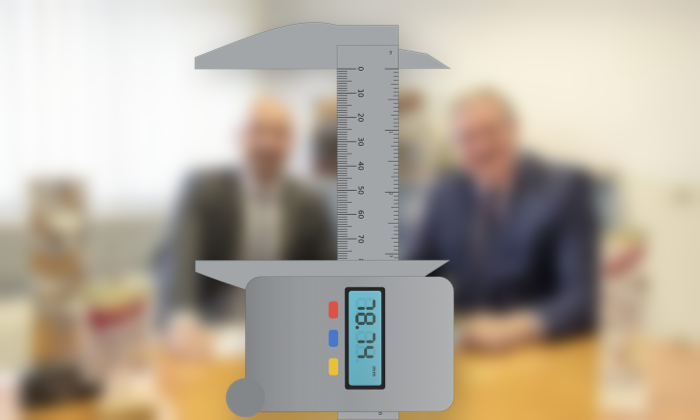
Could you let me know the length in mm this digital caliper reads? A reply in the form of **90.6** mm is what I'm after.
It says **78.74** mm
